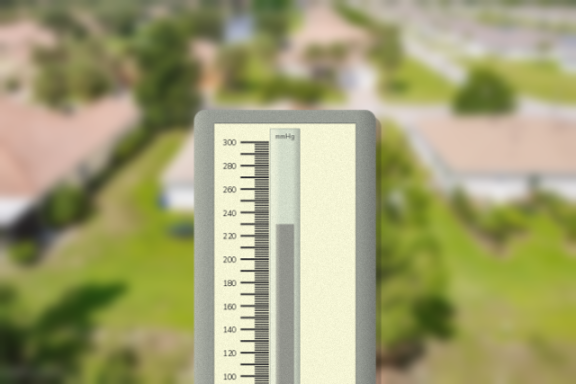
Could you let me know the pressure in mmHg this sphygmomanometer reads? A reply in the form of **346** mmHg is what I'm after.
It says **230** mmHg
